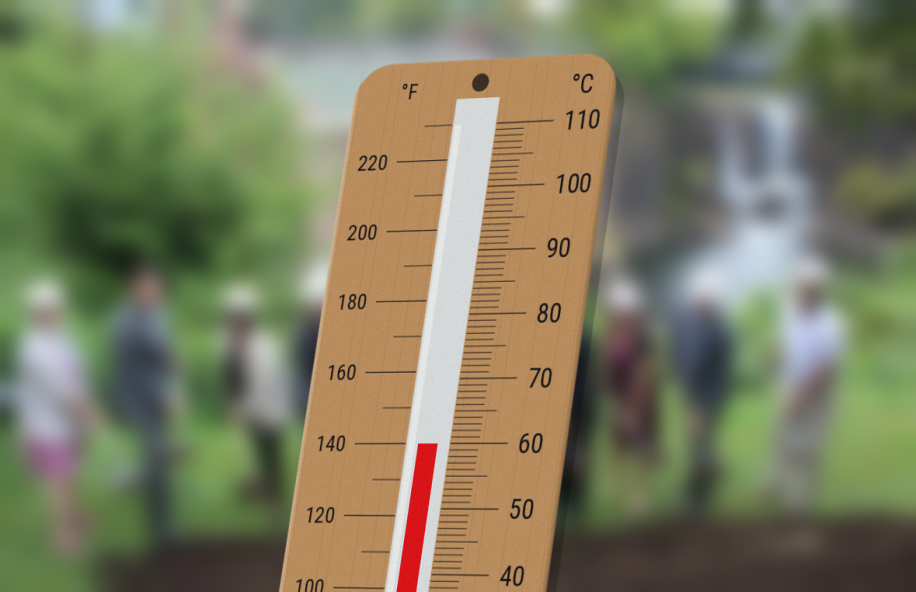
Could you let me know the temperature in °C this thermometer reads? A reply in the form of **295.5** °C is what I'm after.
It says **60** °C
